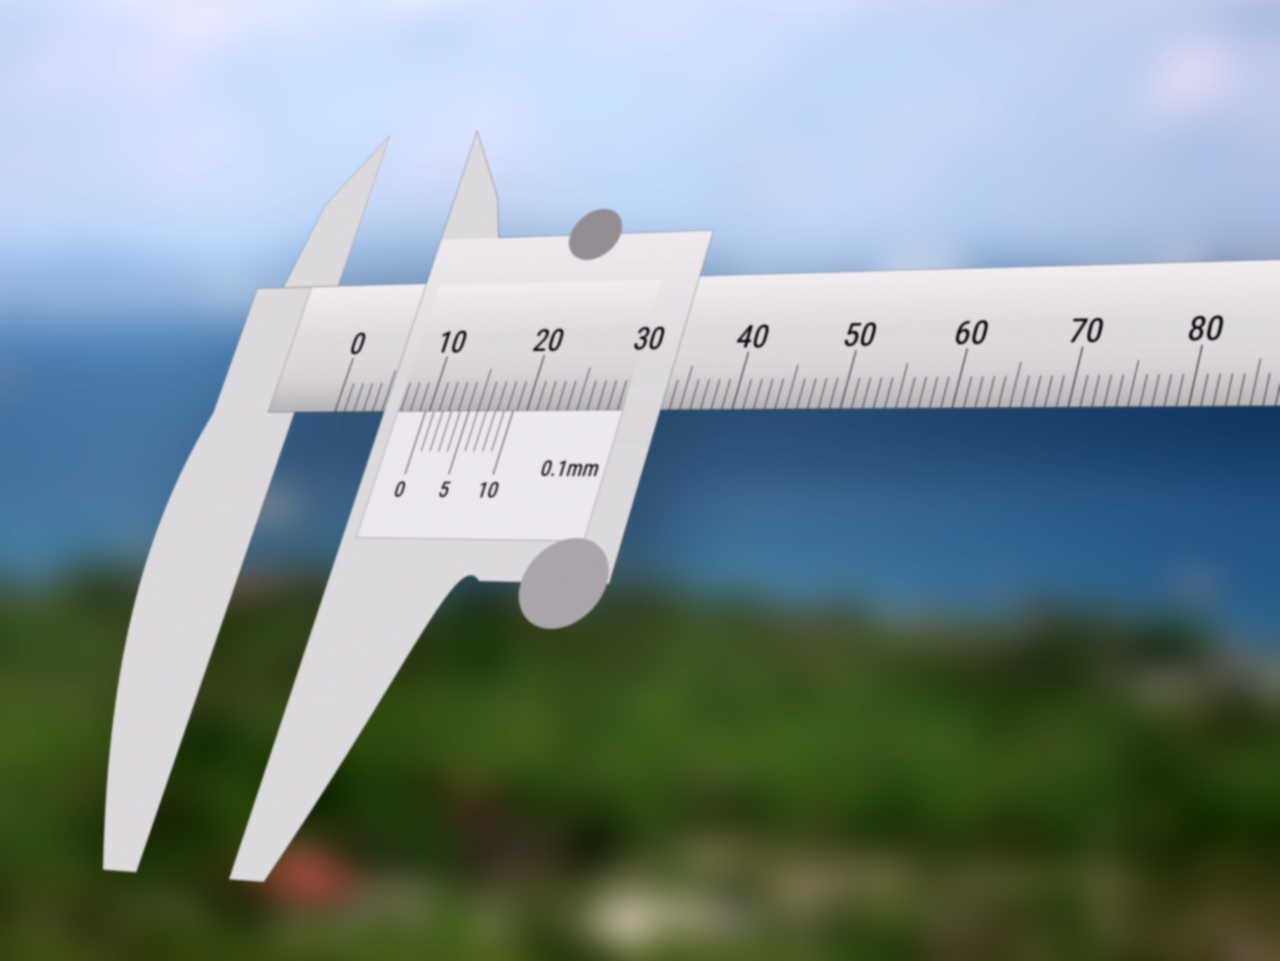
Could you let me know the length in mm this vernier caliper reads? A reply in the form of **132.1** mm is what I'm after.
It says **9.6** mm
